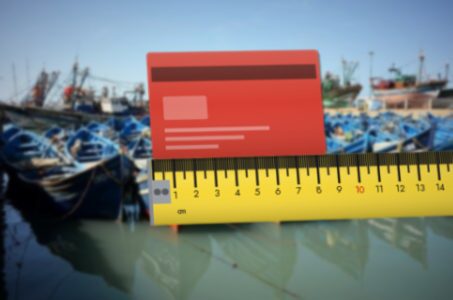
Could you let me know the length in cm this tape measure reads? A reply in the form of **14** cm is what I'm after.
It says **8.5** cm
